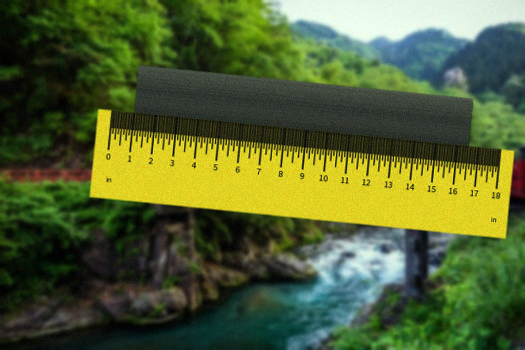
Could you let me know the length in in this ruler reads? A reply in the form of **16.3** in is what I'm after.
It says **15.5** in
